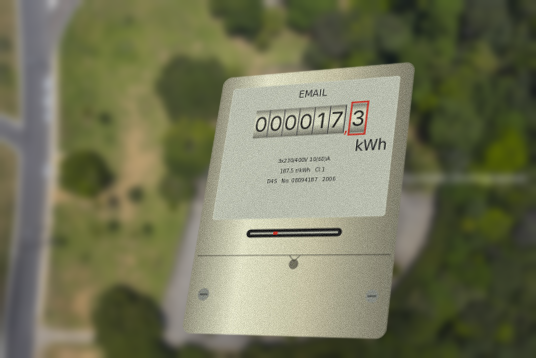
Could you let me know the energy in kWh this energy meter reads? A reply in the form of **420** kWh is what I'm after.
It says **17.3** kWh
